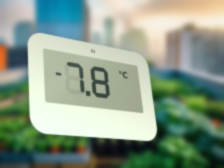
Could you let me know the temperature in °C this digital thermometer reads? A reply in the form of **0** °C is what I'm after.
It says **-7.8** °C
